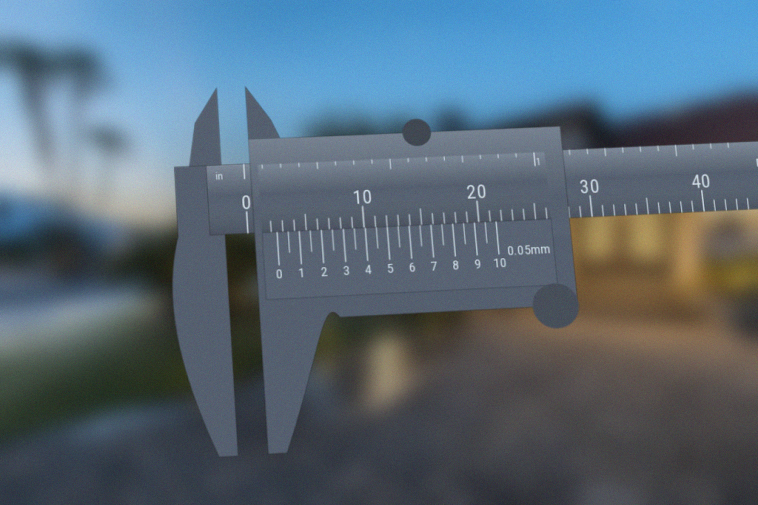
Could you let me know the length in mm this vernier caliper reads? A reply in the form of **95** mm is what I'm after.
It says **2.5** mm
